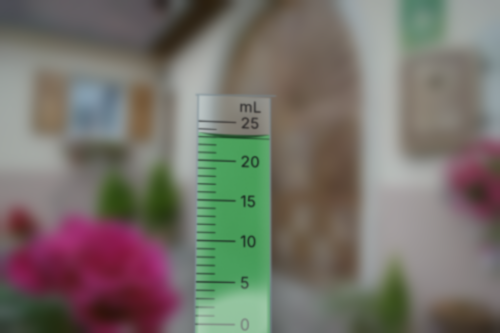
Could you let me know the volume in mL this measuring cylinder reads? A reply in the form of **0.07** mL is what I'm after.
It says **23** mL
